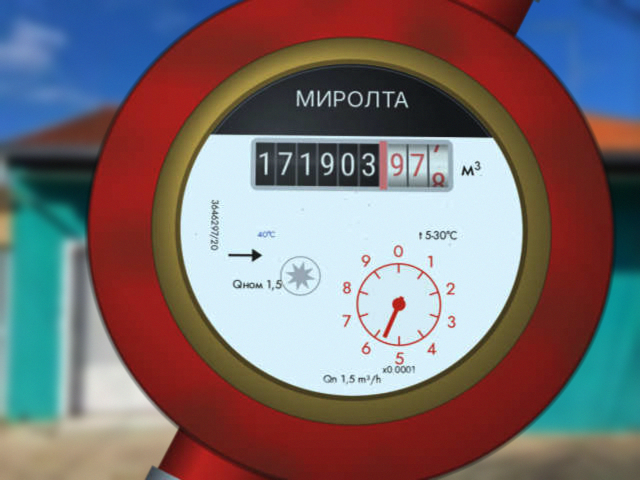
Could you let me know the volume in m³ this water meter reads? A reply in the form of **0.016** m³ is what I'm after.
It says **171903.9775** m³
